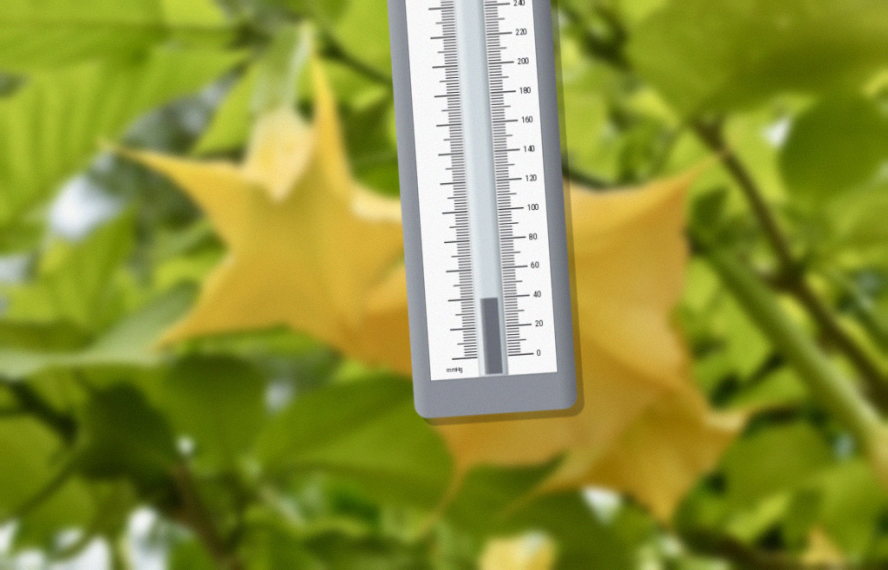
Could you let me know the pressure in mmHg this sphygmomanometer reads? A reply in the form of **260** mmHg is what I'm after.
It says **40** mmHg
